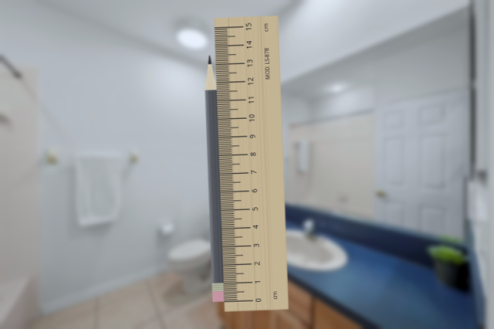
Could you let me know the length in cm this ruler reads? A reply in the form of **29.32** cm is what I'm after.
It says **13.5** cm
